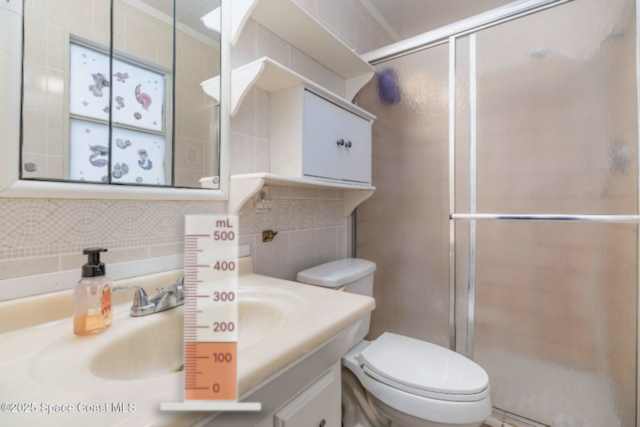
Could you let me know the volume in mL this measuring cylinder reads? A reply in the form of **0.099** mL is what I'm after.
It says **150** mL
